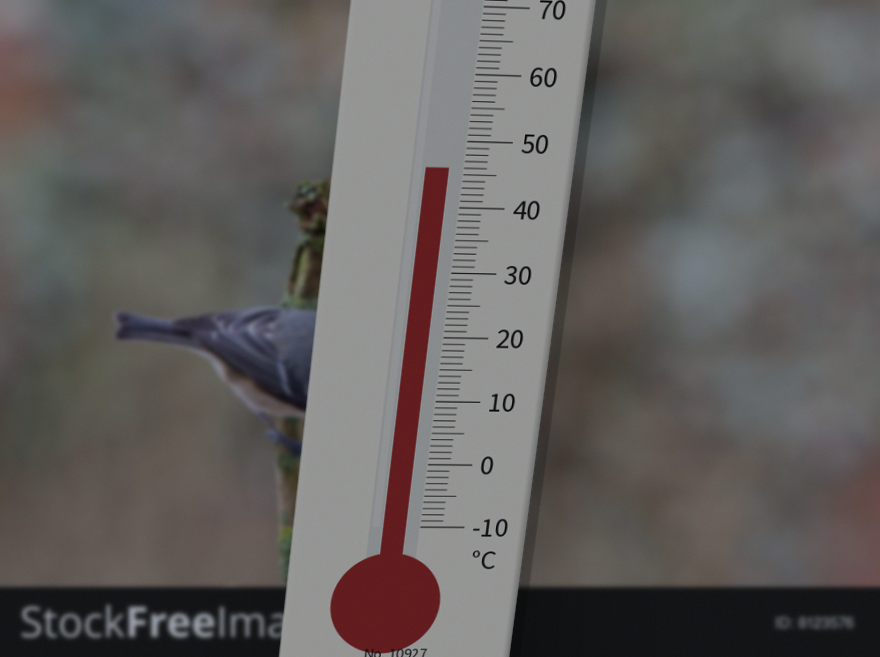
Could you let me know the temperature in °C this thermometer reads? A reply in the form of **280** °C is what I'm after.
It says **46** °C
